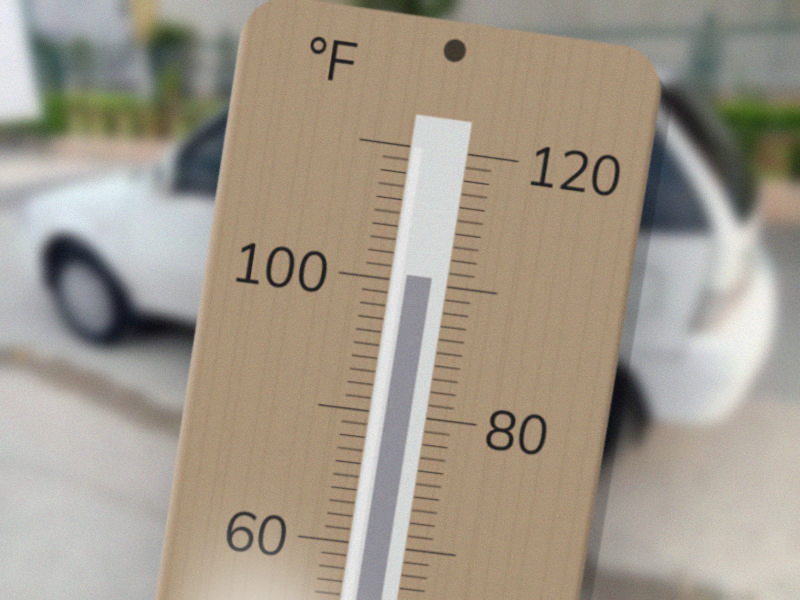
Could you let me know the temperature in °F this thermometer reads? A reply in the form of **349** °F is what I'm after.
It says **101** °F
